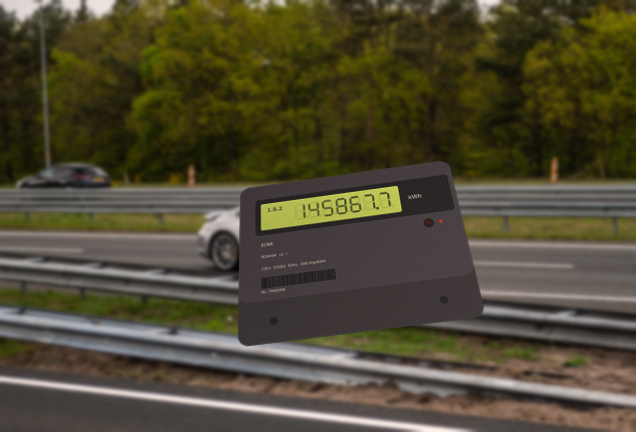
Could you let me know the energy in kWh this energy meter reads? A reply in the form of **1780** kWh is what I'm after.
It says **145867.7** kWh
